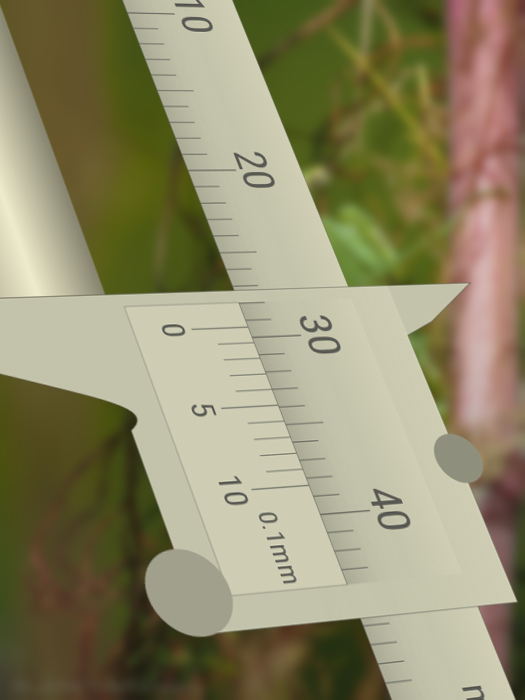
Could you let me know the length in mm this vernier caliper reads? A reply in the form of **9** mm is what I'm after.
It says **29.4** mm
